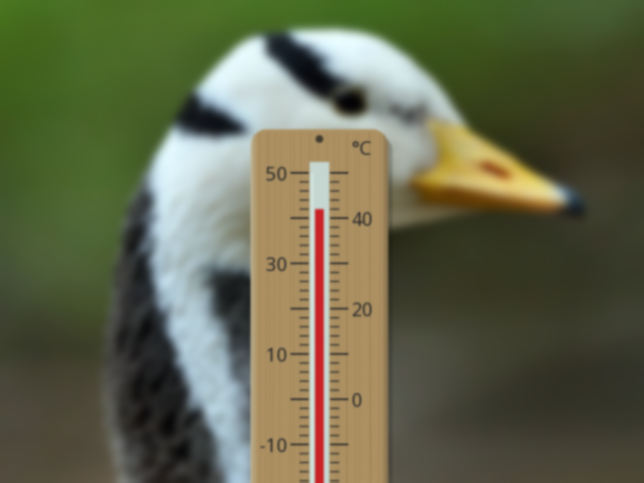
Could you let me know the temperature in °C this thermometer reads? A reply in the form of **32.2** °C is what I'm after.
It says **42** °C
